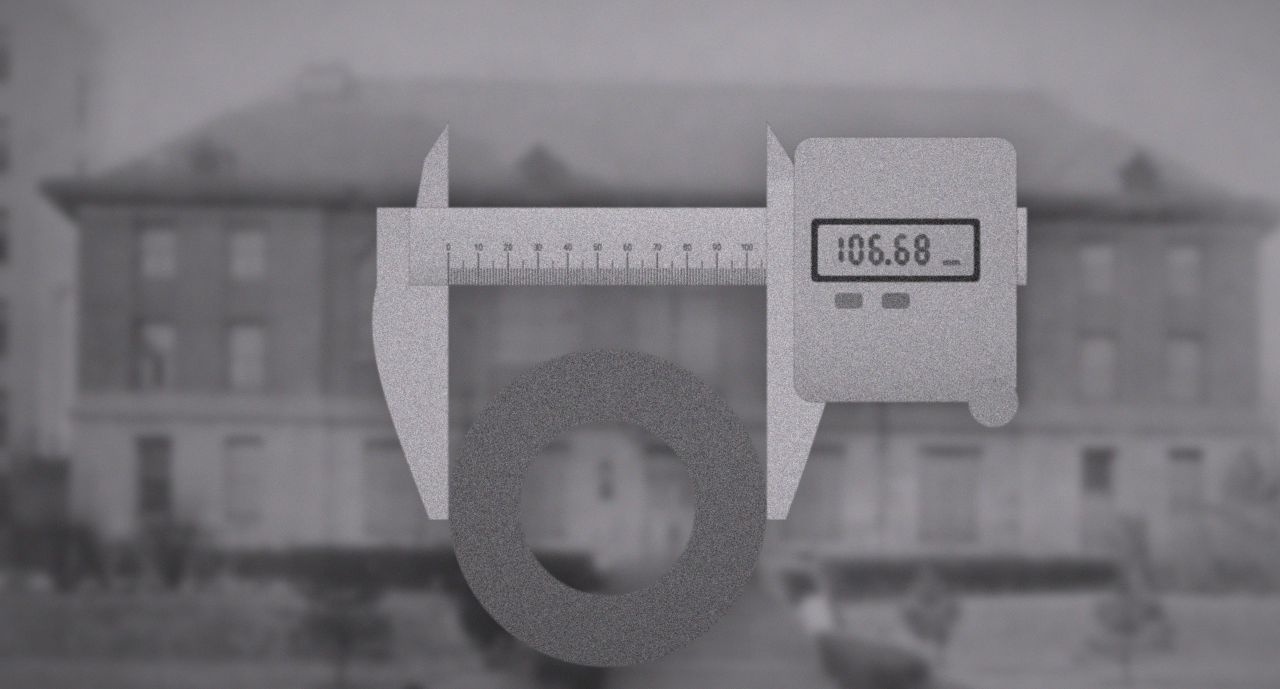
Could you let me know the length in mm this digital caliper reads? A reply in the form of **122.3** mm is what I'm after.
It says **106.68** mm
